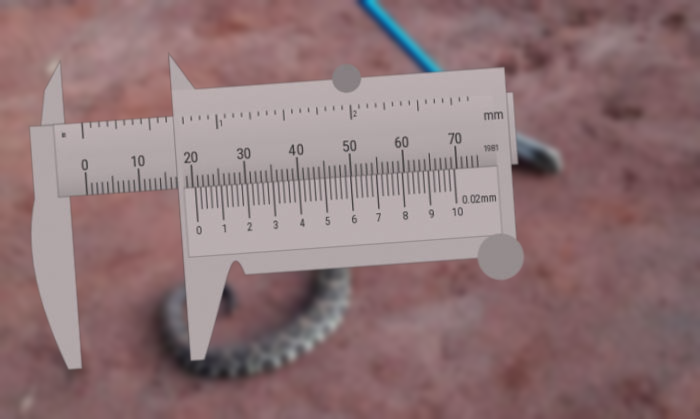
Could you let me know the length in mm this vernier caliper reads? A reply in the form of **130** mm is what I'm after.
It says **20.5** mm
